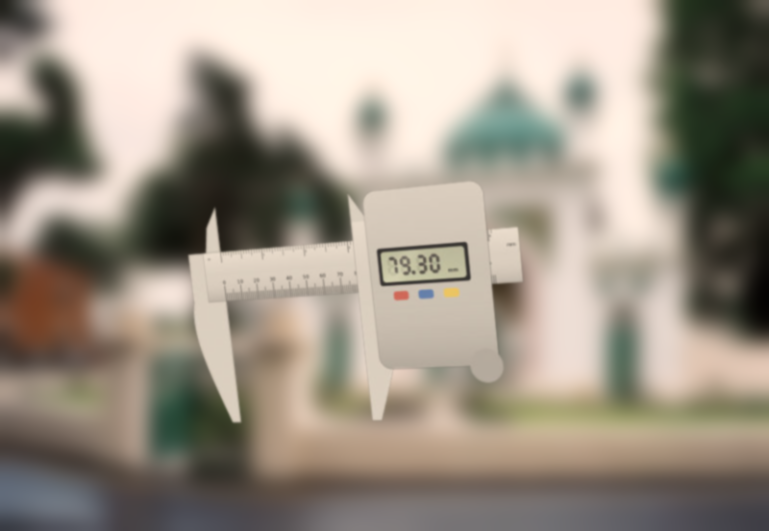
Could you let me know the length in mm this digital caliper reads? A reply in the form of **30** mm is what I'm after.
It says **79.30** mm
